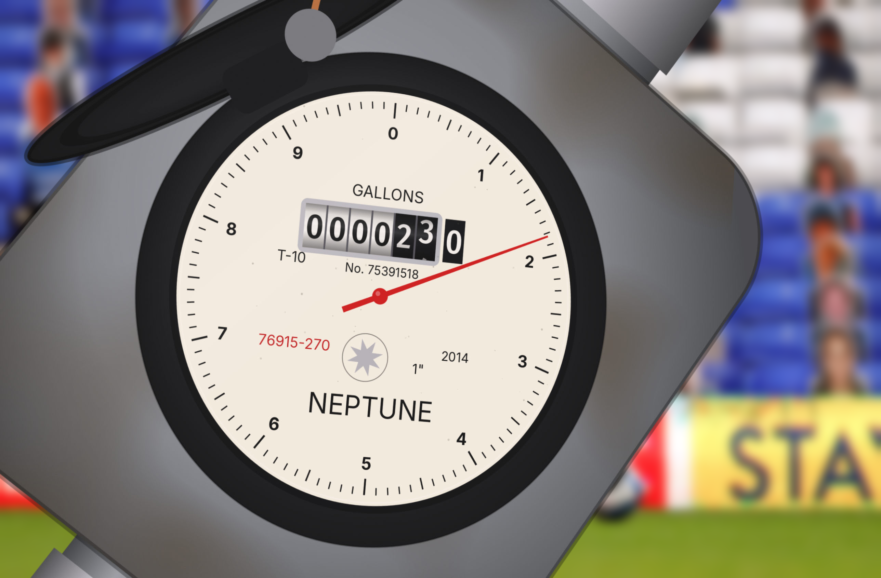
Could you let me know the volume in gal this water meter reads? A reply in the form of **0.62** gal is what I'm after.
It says **231.8** gal
